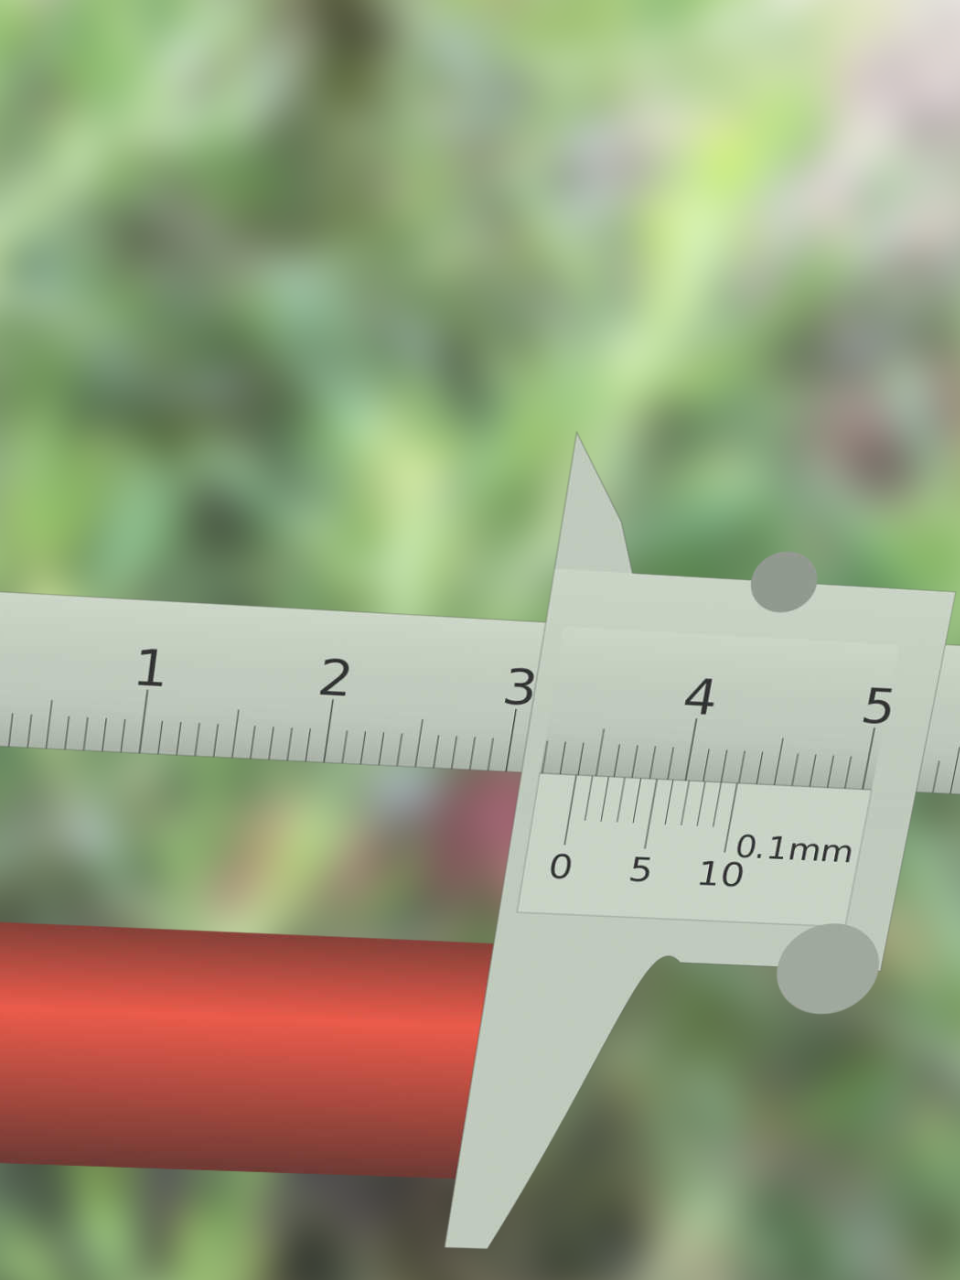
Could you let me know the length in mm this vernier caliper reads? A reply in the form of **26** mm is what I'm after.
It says **33.9** mm
